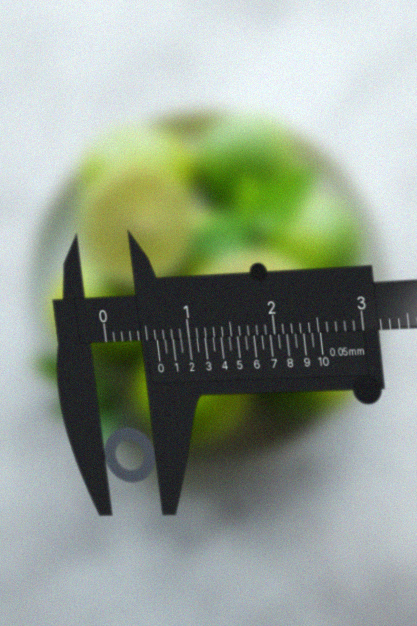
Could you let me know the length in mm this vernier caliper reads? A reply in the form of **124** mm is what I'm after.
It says **6.2** mm
